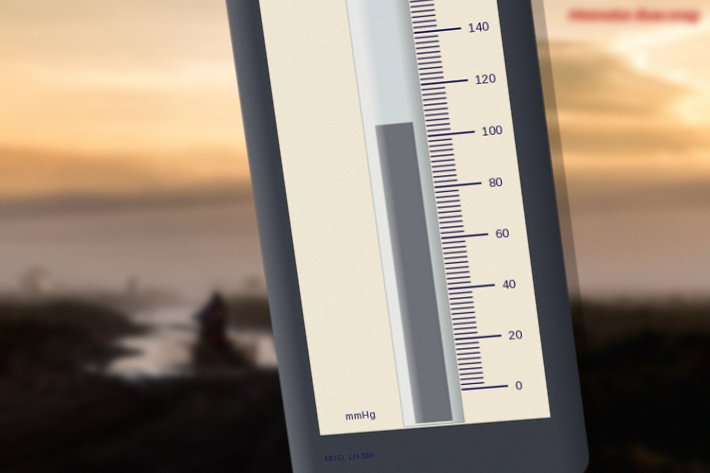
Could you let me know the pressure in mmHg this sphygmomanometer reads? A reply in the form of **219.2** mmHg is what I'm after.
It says **106** mmHg
